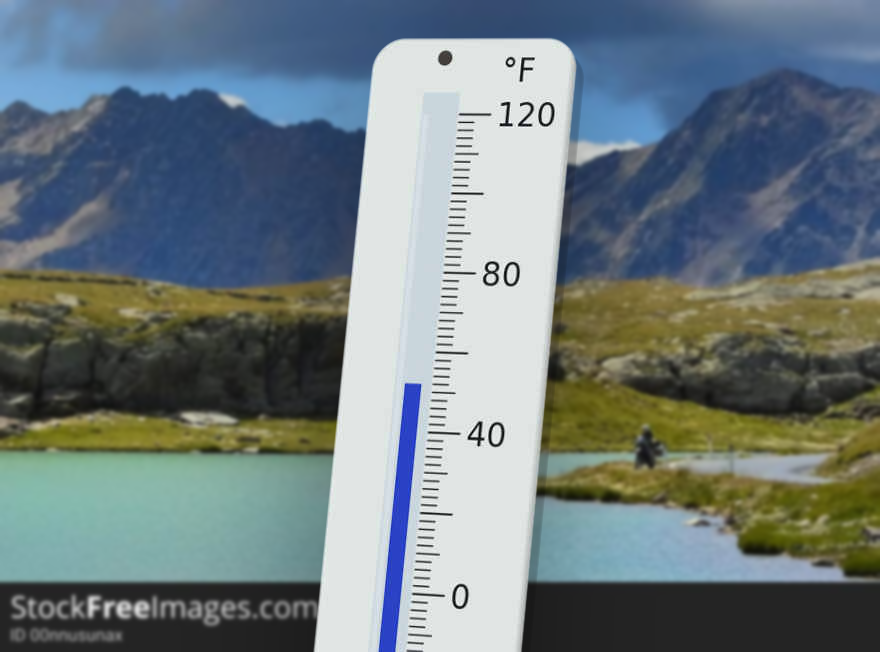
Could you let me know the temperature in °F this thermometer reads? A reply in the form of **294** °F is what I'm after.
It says **52** °F
